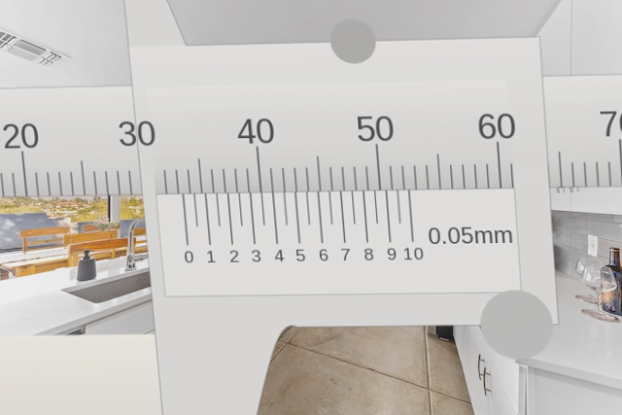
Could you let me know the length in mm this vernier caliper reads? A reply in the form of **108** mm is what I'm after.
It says **33.4** mm
